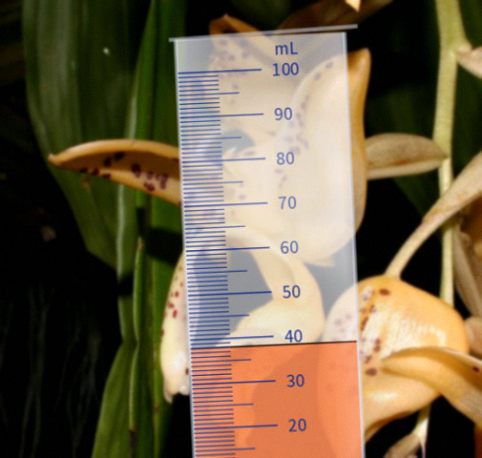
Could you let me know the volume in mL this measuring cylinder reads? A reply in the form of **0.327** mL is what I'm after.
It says **38** mL
